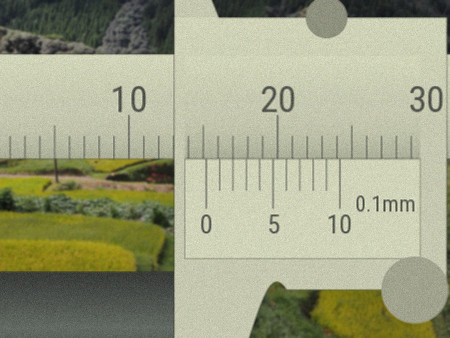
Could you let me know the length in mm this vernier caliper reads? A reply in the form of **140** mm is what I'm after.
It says **15.2** mm
